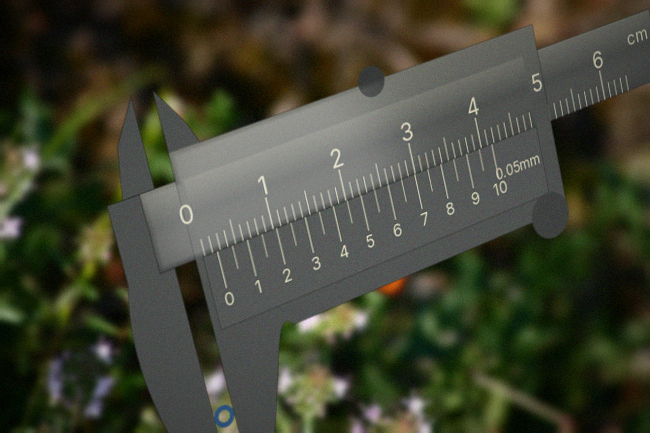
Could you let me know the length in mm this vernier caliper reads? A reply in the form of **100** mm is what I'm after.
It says **2.6** mm
